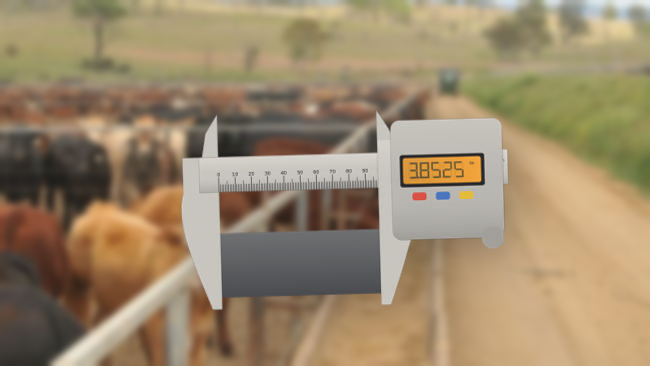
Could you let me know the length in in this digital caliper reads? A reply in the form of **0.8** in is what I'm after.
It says **3.8525** in
